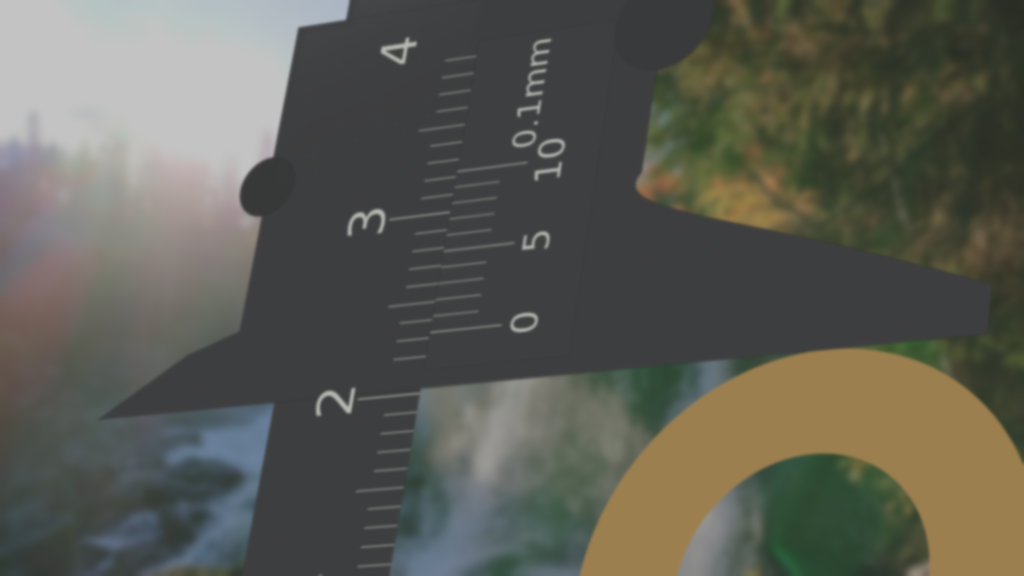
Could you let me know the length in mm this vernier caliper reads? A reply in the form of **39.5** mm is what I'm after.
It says **23.3** mm
